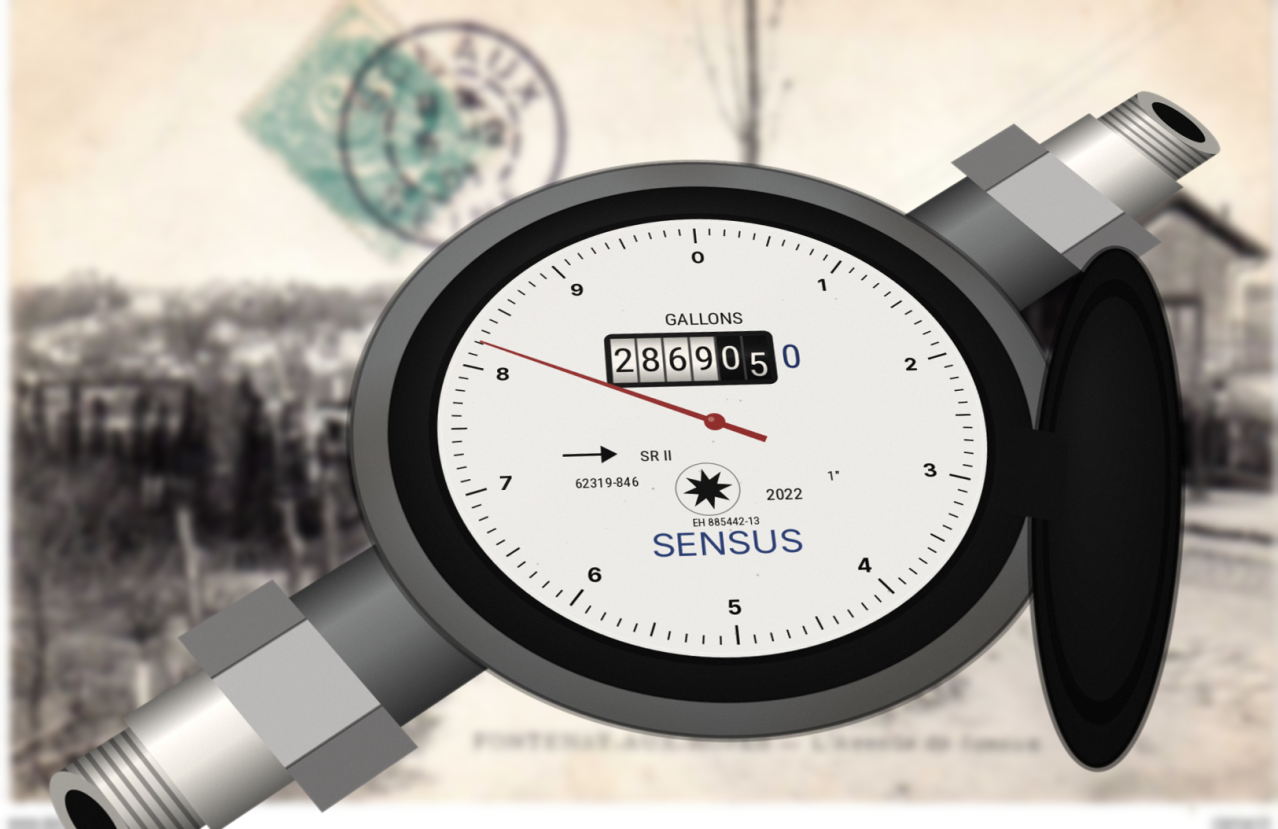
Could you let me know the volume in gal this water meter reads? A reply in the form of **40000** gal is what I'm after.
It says **2869048.2** gal
